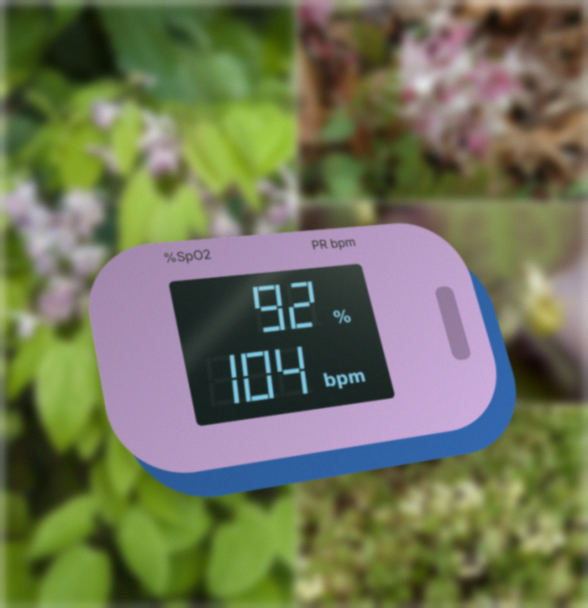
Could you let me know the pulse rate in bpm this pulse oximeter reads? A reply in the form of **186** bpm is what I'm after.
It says **104** bpm
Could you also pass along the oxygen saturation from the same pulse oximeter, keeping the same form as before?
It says **92** %
